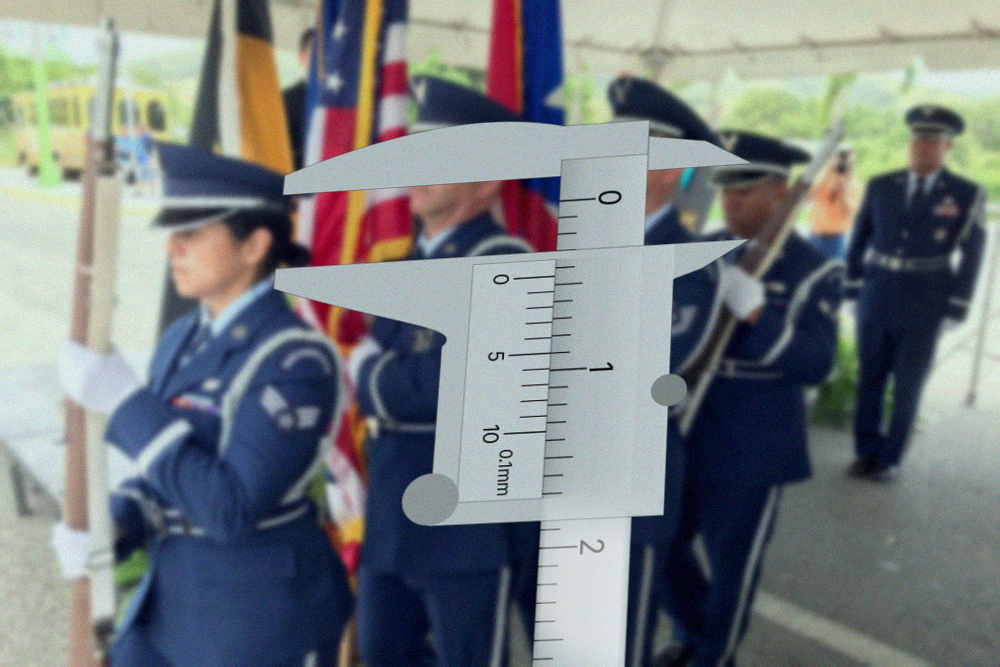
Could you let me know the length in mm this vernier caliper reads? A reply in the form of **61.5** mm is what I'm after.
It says **4.5** mm
